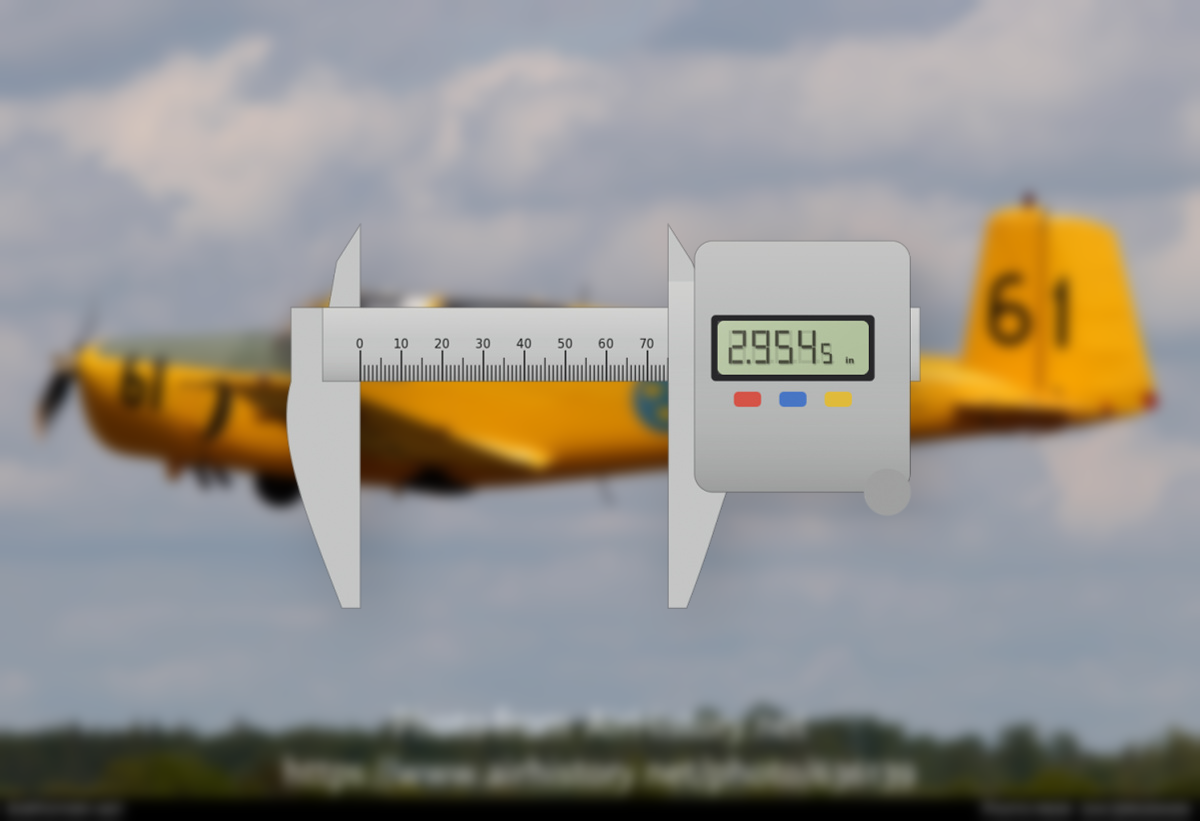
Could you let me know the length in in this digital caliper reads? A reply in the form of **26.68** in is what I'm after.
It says **2.9545** in
